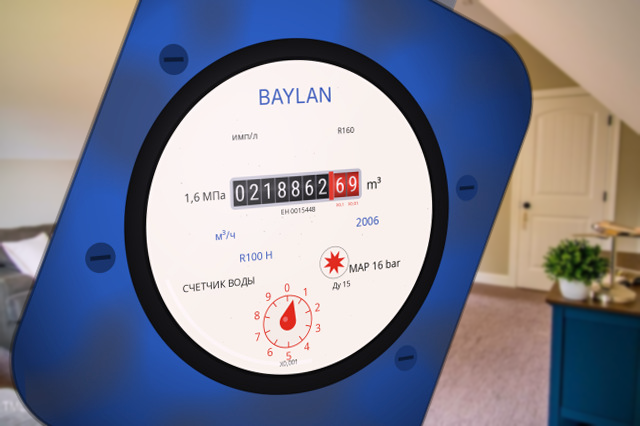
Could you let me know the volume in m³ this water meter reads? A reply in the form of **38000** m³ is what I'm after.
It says **218862.690** m³
